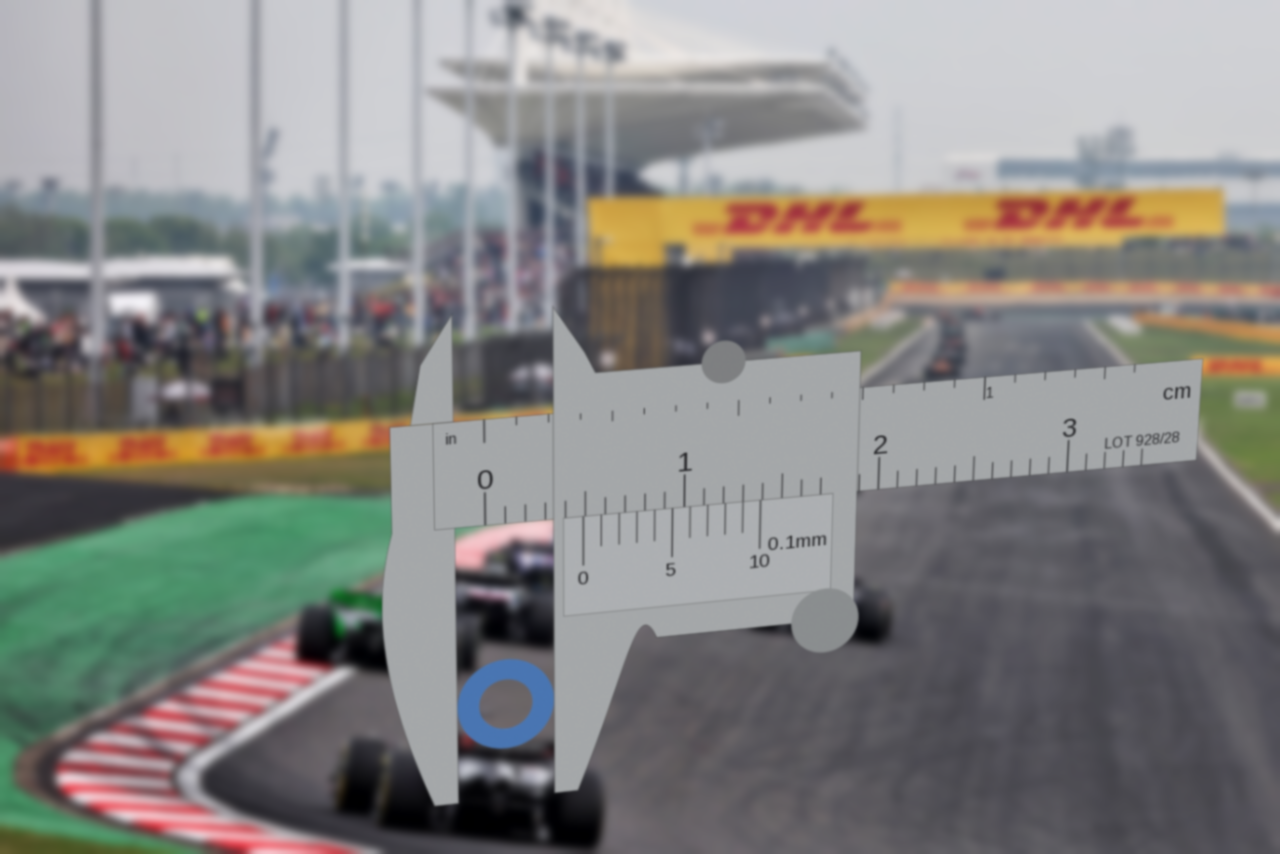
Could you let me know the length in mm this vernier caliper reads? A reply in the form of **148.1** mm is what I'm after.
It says **4.9** mm
